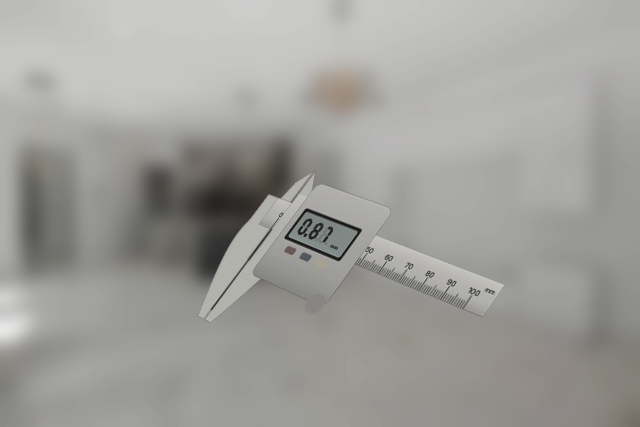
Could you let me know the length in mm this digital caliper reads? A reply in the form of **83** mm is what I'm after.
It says **0.87** mm
